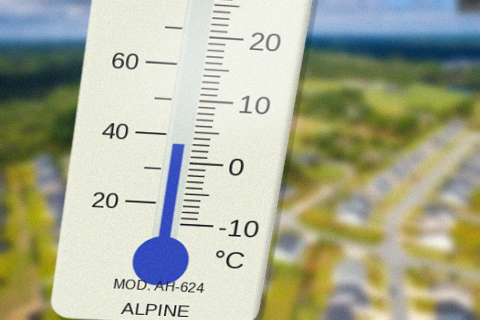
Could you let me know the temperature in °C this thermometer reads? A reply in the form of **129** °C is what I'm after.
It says **3** °C
